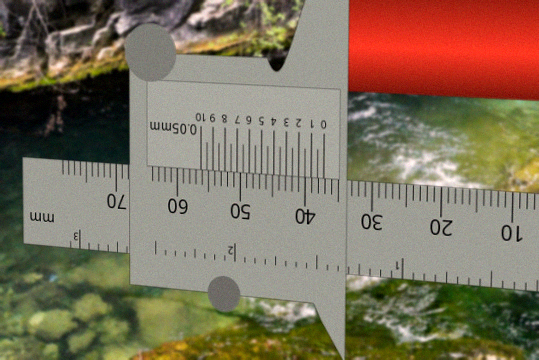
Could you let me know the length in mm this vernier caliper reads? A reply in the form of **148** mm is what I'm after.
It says **37.2** mm
